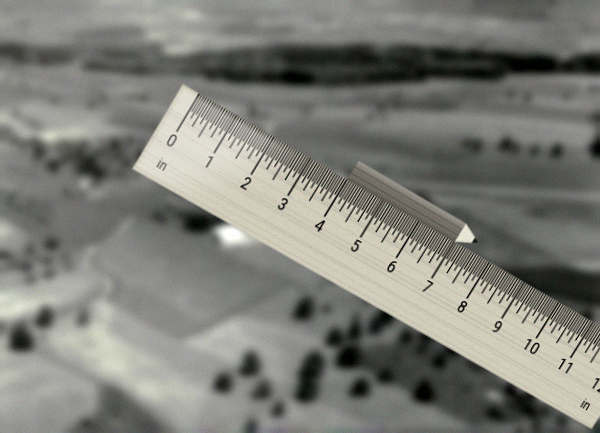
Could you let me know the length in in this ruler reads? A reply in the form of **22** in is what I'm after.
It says **3.5** in
